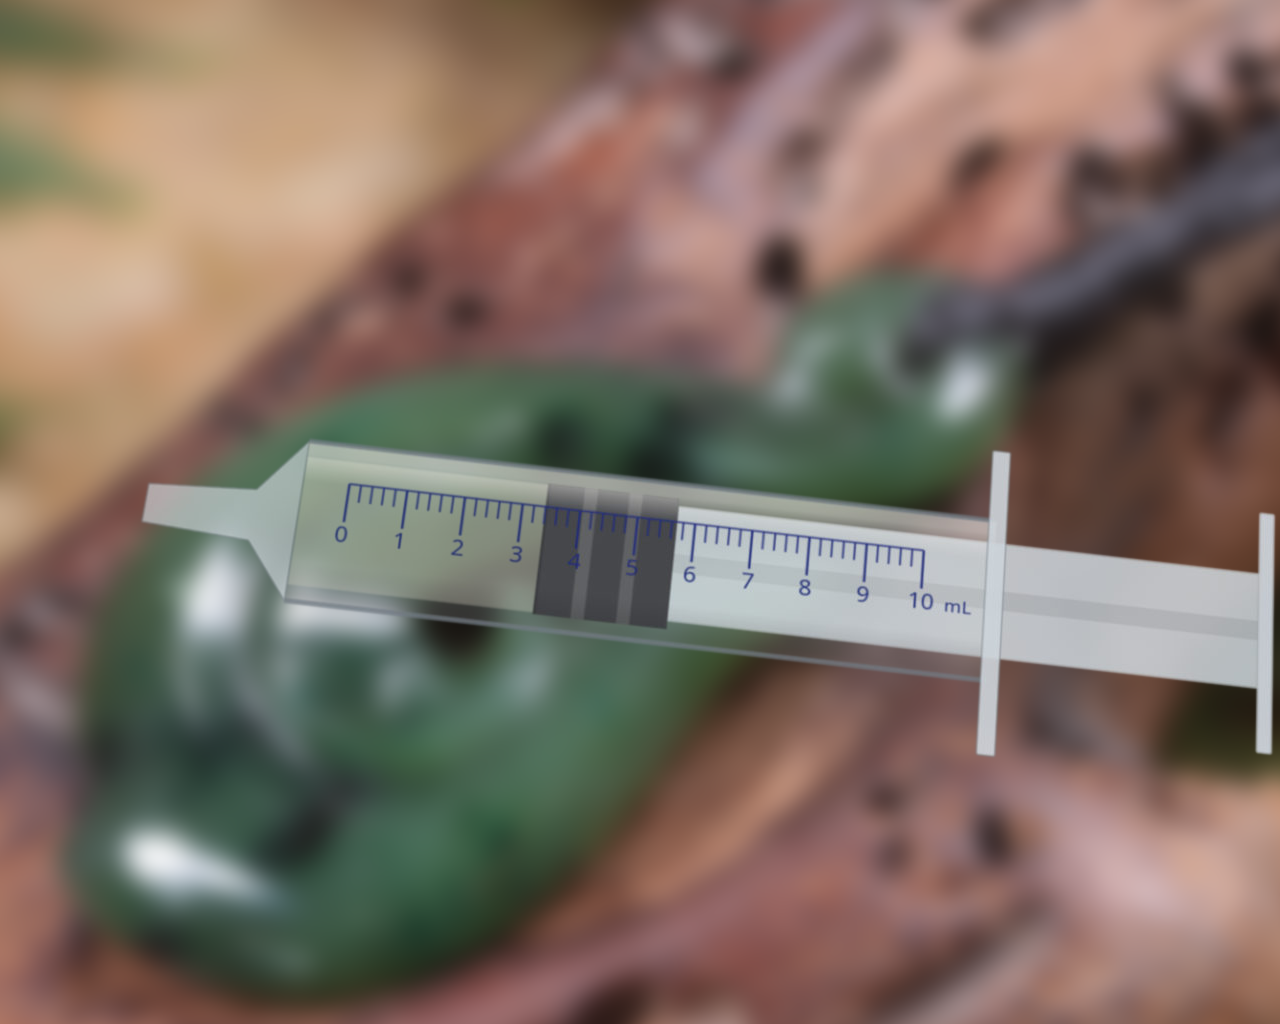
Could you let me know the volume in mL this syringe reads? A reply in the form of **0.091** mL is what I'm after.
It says **3.4** mL
